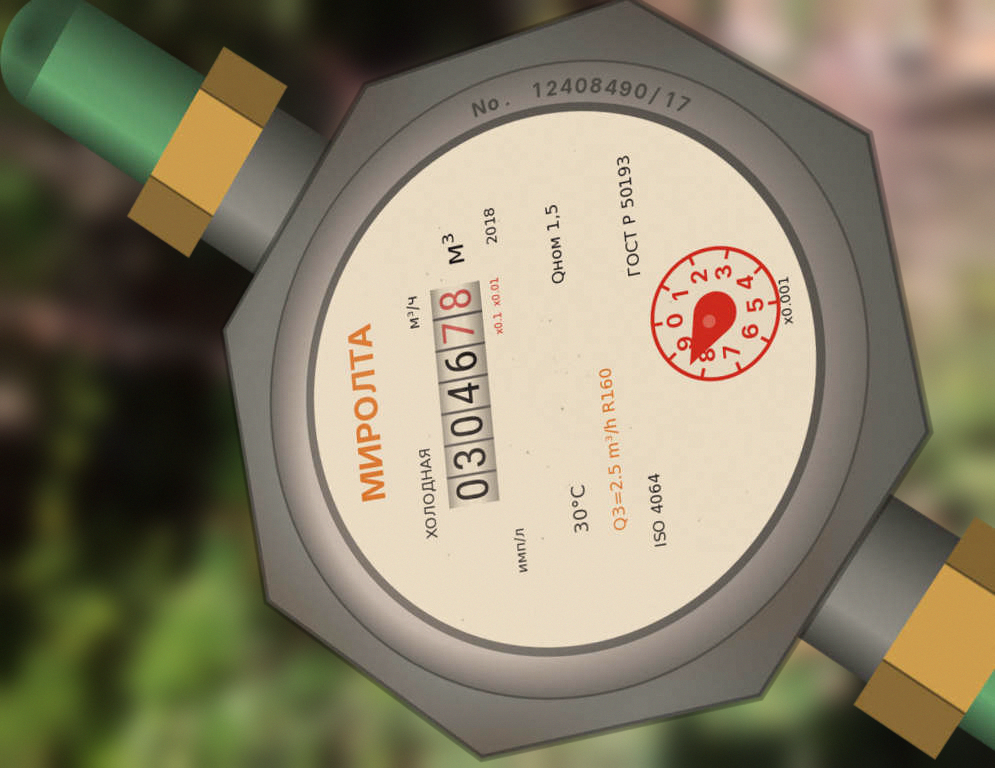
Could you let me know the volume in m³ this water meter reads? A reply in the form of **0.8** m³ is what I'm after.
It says **3046.788** m³
